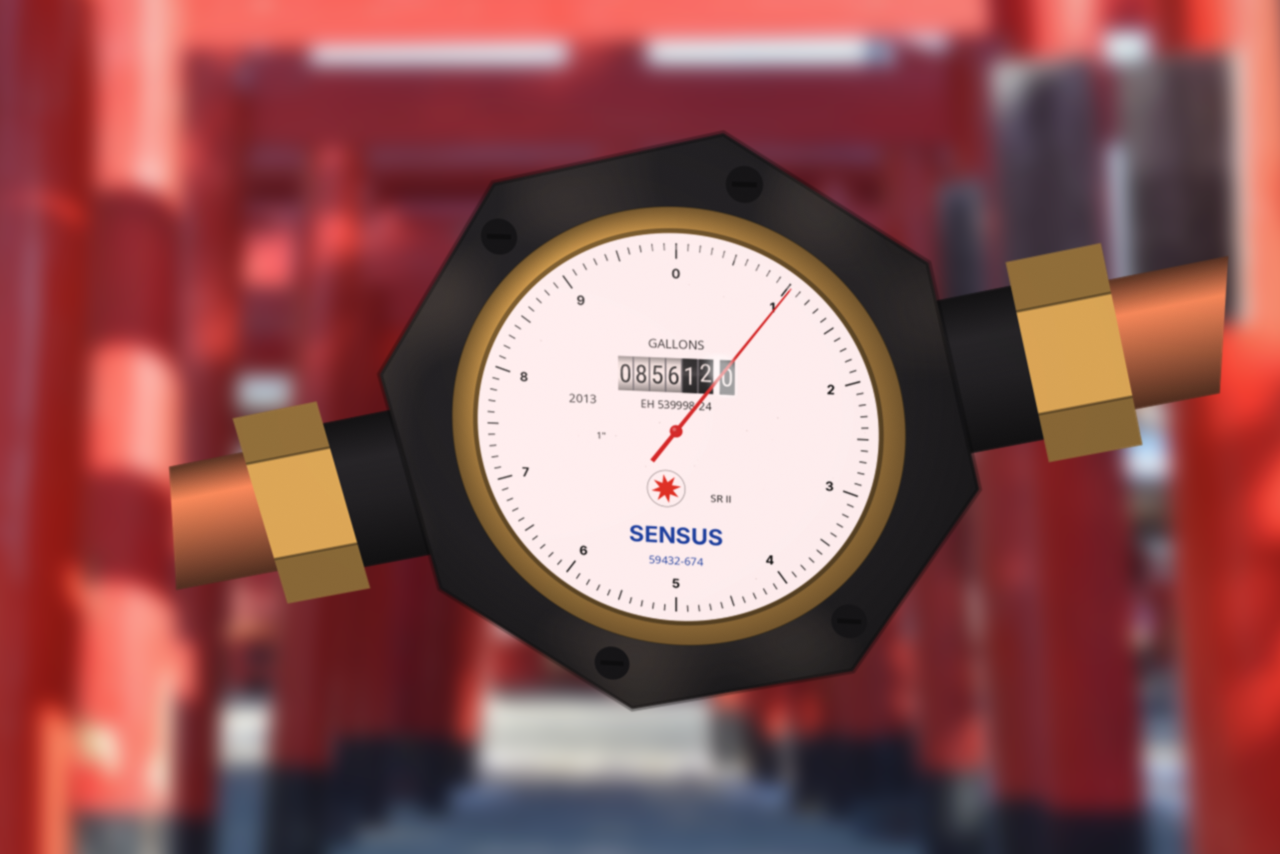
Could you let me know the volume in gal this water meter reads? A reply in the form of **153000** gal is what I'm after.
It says **856121.0** gal
